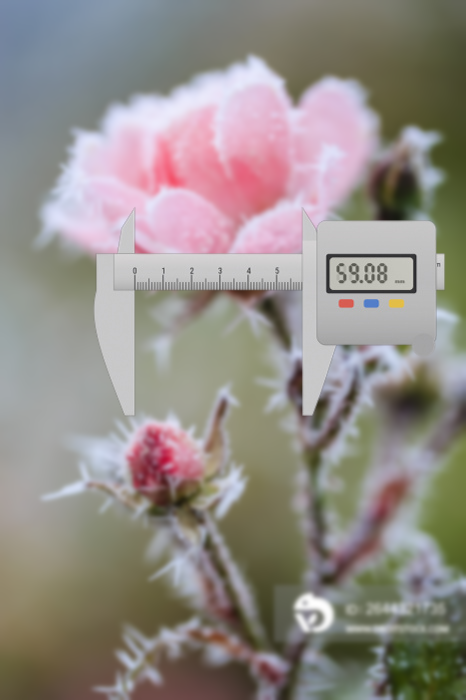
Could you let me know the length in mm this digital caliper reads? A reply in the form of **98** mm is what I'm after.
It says **59.08** mm
